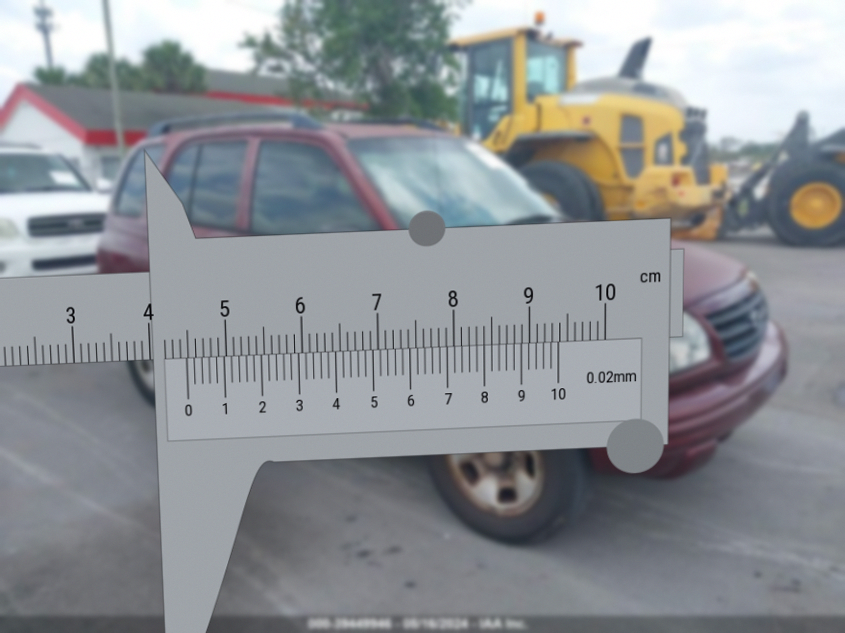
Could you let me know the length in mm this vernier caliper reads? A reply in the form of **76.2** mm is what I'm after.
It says **44.8** mm
